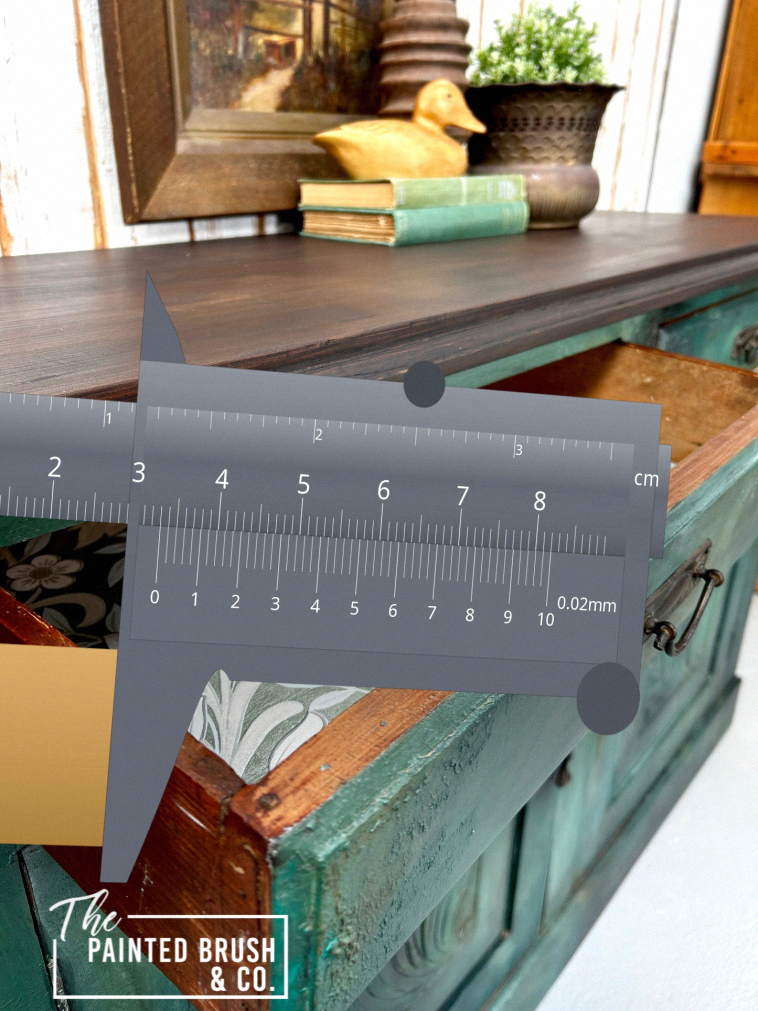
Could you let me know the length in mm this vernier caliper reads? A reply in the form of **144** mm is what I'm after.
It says **33.0** mm
